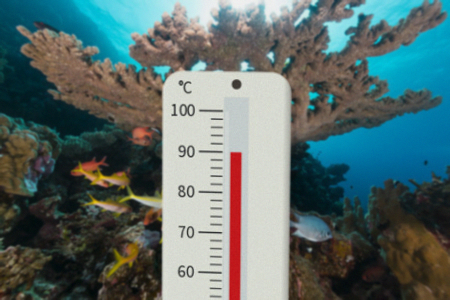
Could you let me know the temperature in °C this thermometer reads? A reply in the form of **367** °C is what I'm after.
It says **90** °C
